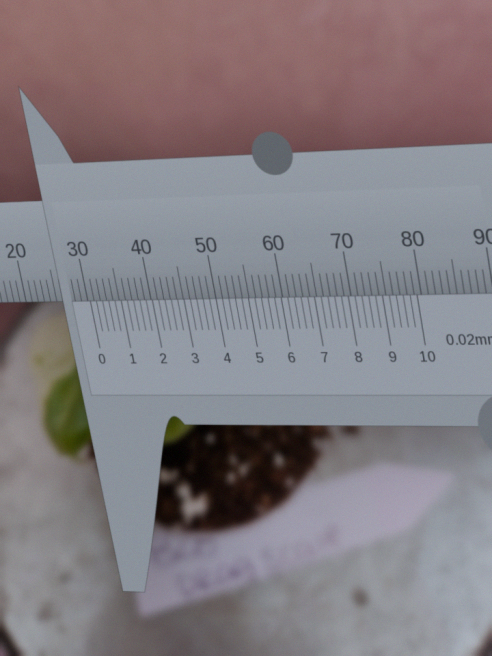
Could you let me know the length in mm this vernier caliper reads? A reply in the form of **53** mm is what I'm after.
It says **30.4** mm
